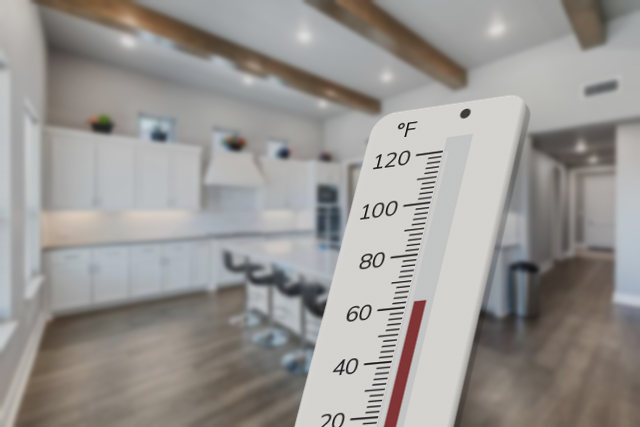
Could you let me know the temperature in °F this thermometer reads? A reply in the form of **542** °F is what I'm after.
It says **62** °F
